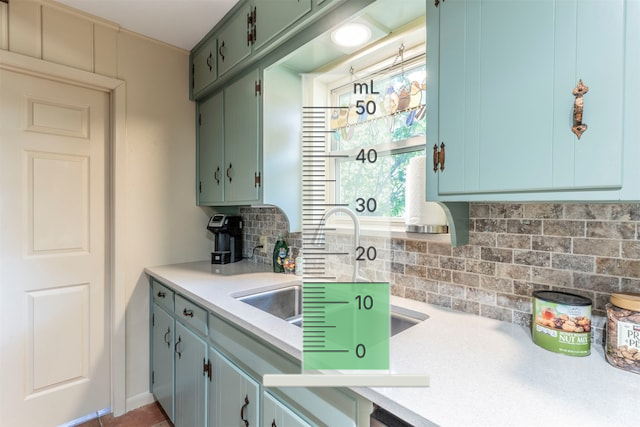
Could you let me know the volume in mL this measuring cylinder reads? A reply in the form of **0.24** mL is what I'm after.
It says **14** mL
